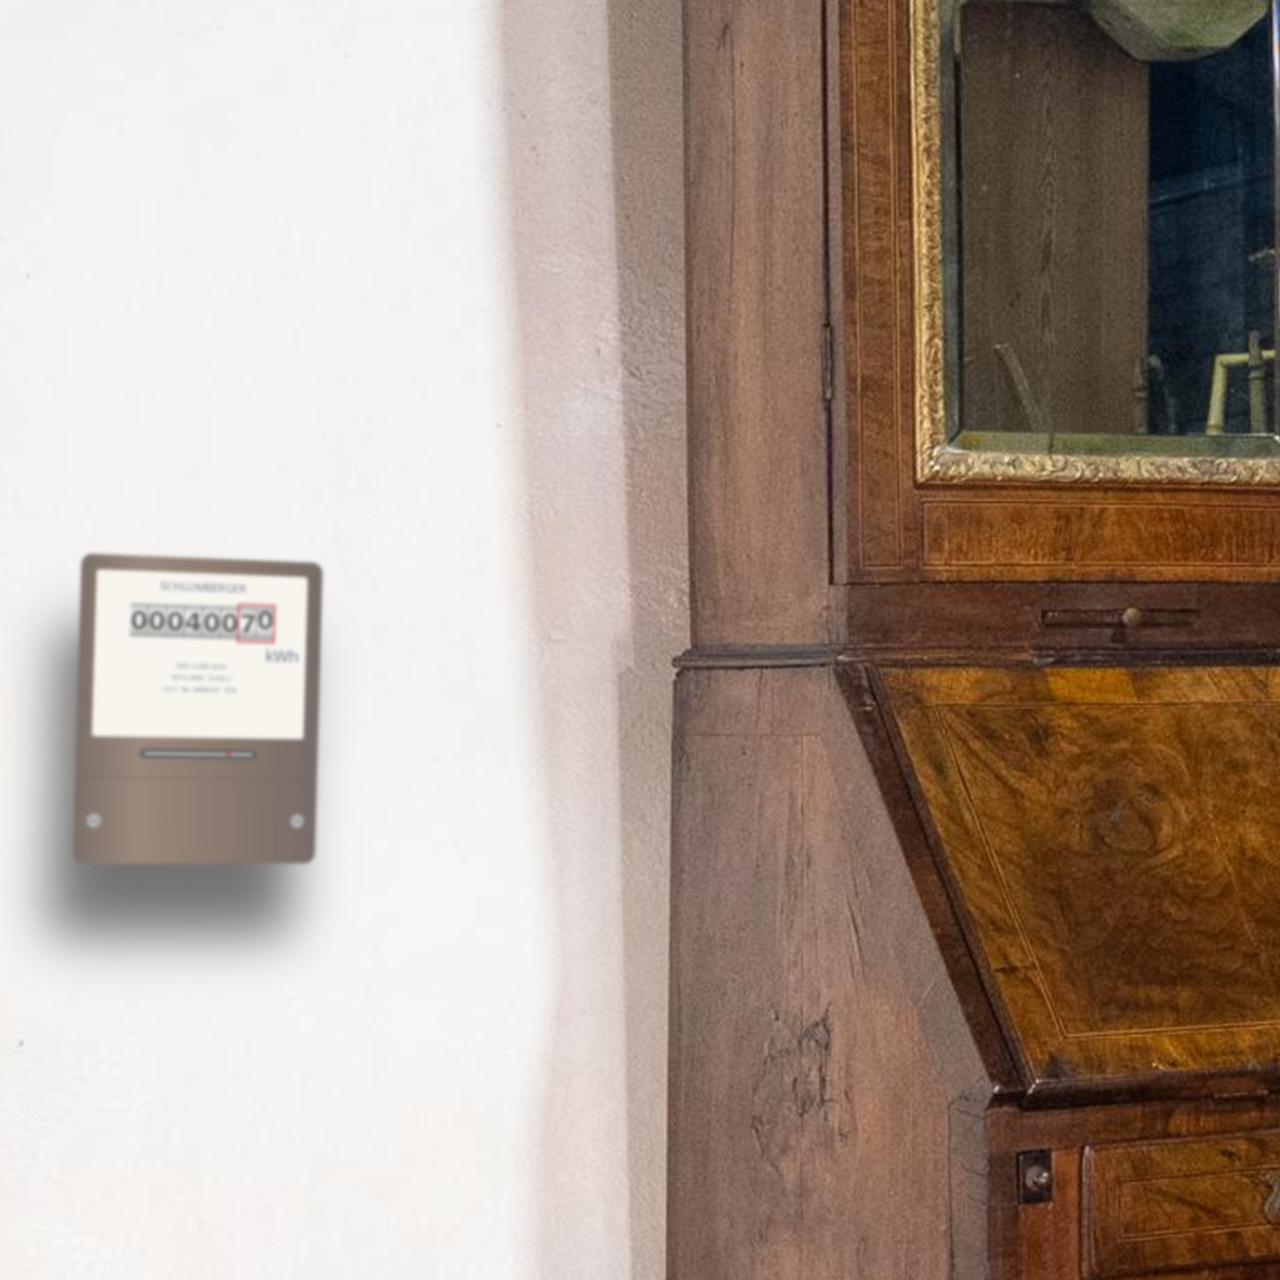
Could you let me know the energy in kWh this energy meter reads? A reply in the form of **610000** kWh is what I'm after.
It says **400.70** kWh
